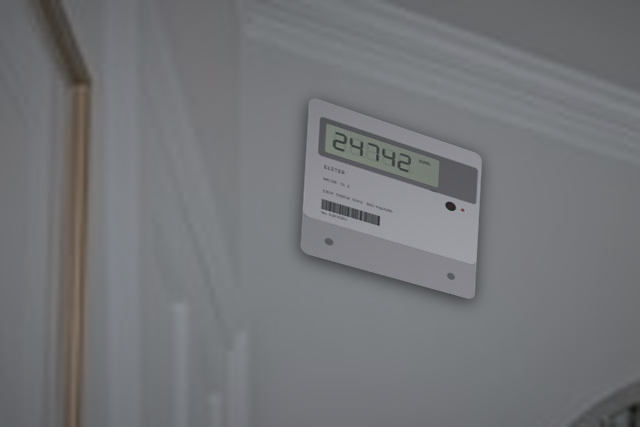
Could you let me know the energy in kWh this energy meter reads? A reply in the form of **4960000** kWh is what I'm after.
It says **24742** kWh
